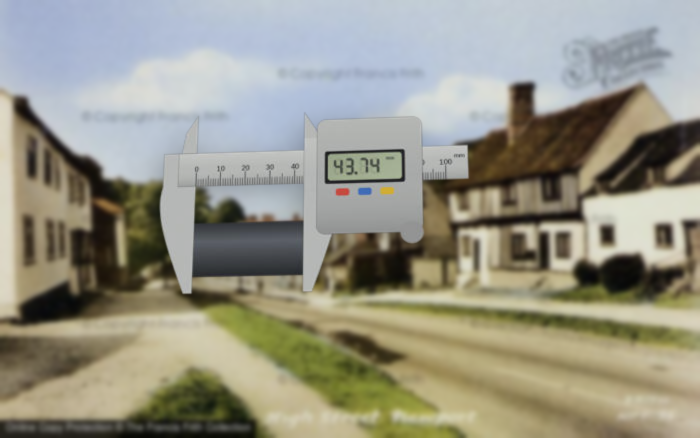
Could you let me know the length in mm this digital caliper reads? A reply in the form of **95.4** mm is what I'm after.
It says **43.74** mm
